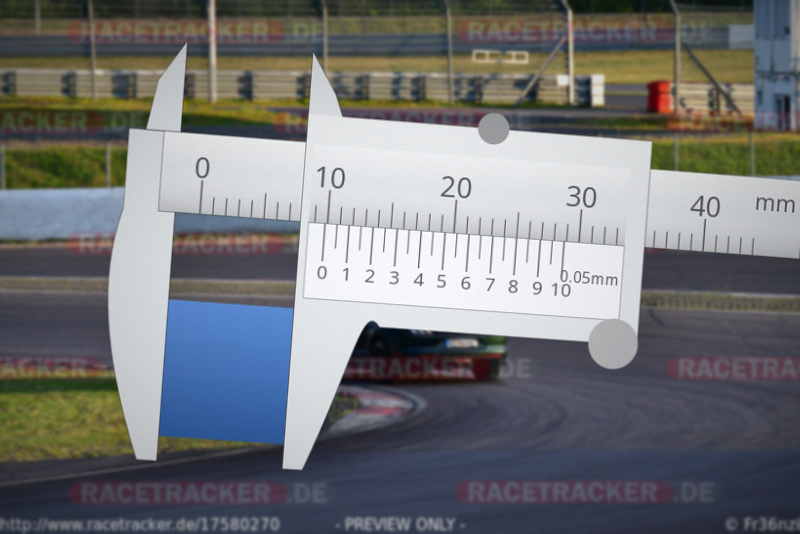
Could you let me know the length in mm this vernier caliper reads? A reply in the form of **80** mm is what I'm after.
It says **9.8** mm
